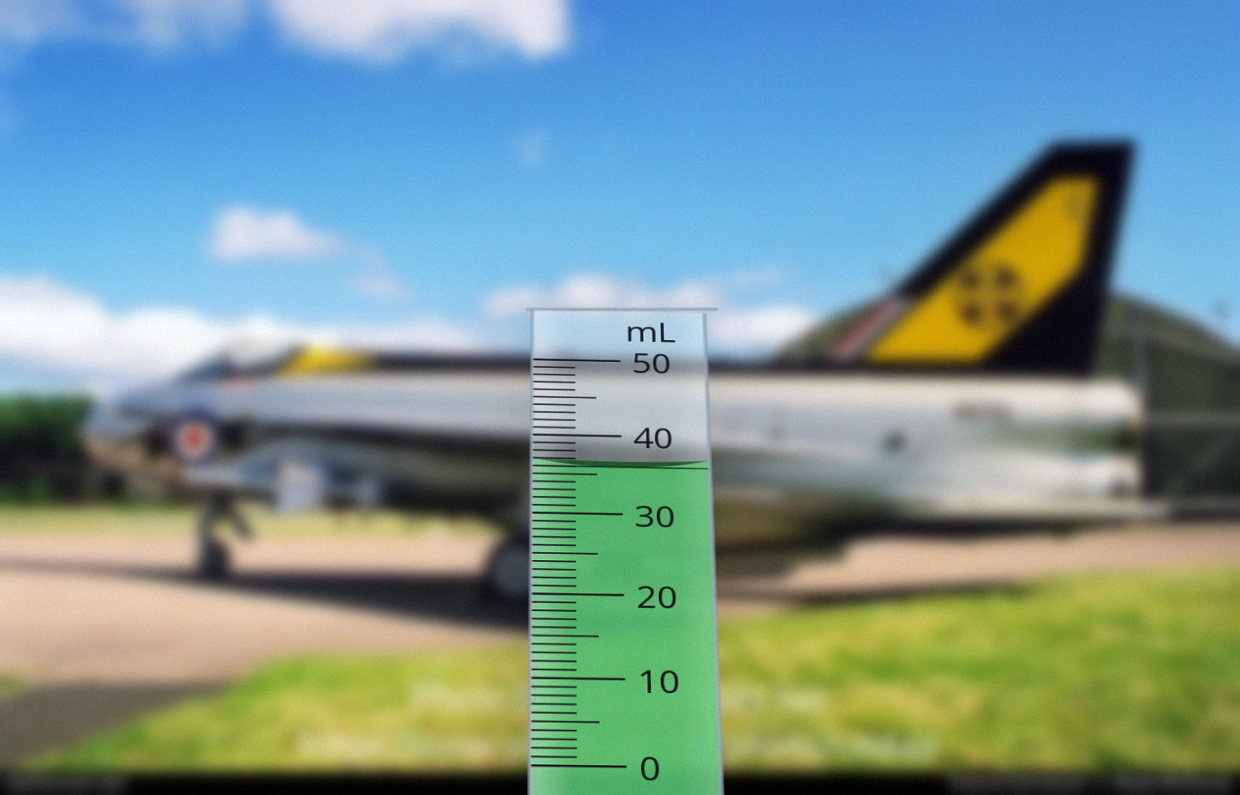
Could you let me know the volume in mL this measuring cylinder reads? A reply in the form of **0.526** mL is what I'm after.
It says **36** mL
